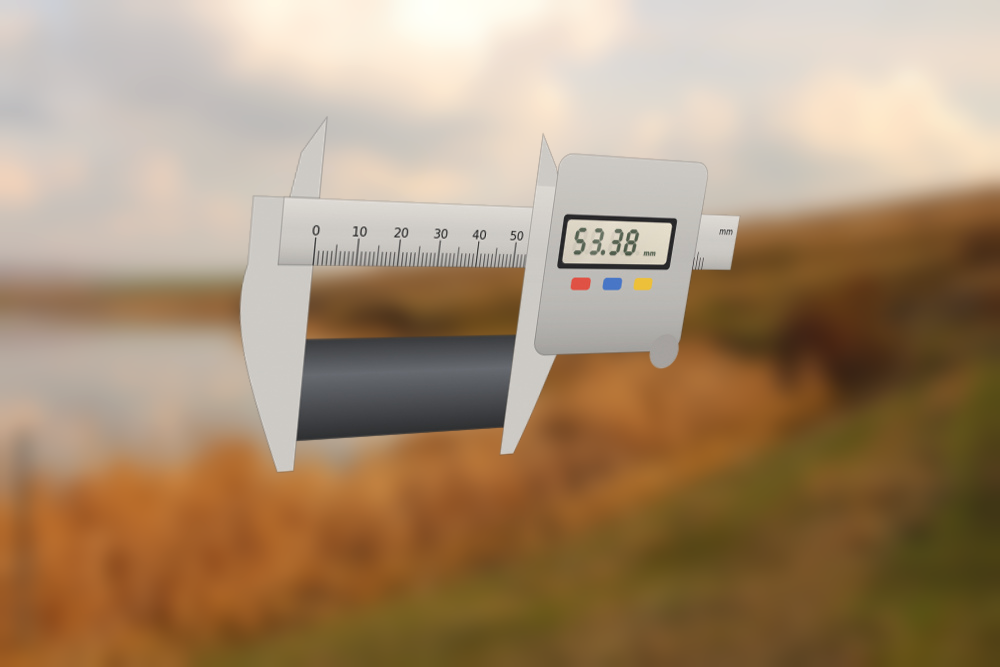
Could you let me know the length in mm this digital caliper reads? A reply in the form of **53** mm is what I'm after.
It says **53.38** mm
